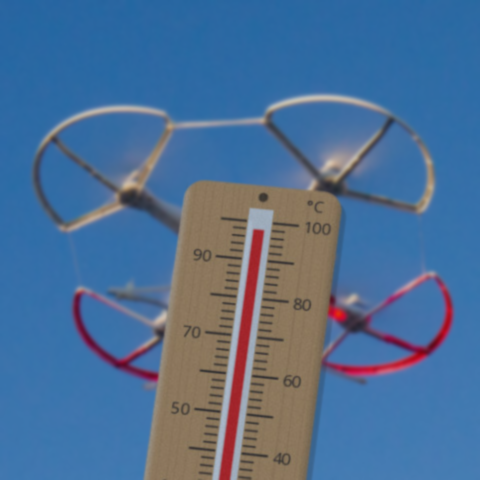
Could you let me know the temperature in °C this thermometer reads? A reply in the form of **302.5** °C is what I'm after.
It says **98** °C
